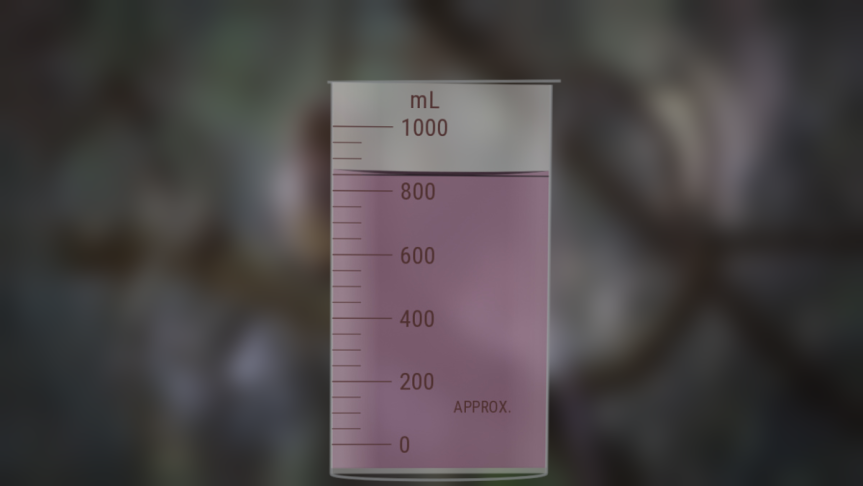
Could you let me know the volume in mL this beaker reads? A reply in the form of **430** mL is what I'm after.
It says **850** mL
